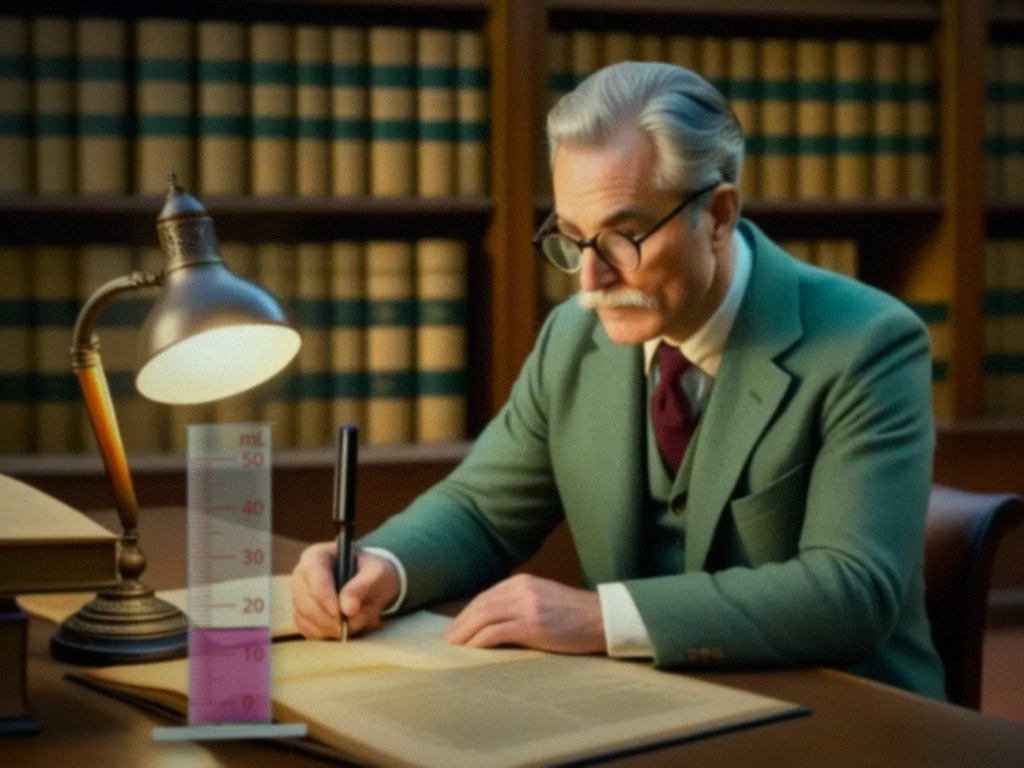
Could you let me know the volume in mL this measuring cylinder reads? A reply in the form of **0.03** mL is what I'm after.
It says **15** mL
